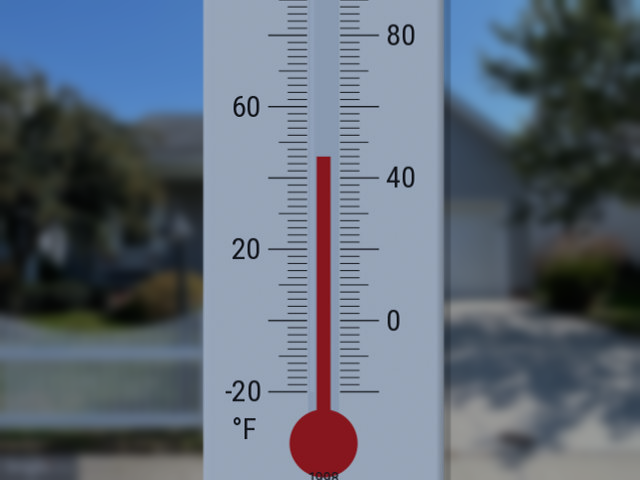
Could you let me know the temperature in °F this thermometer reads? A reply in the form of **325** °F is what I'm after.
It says **46** °F
